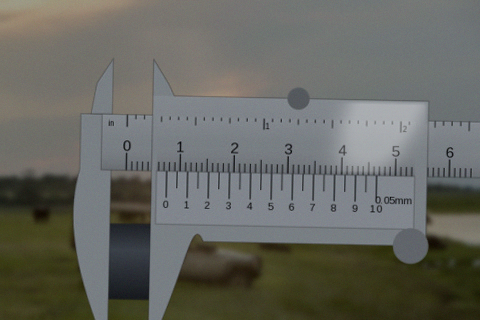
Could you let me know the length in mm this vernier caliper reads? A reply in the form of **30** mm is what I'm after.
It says **7.5** mm
